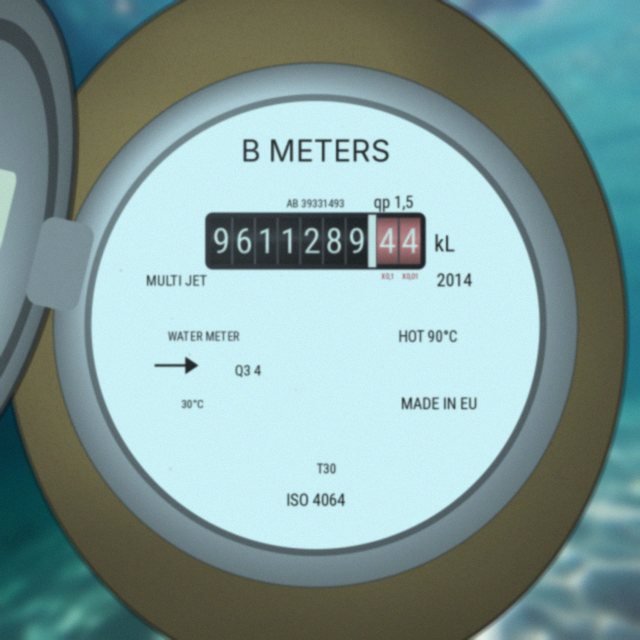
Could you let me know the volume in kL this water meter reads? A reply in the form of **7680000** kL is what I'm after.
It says **9611289.44** kL
